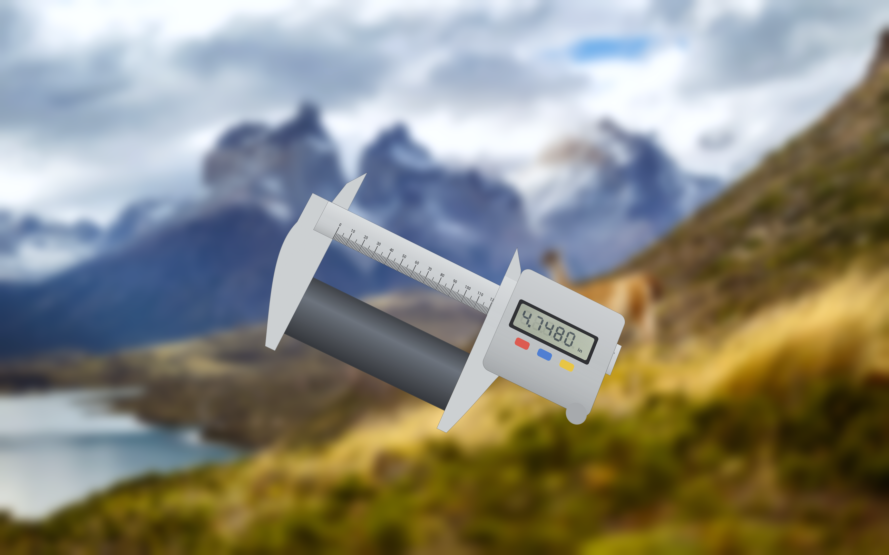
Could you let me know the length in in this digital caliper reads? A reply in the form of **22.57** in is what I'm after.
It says **4.7480** in
